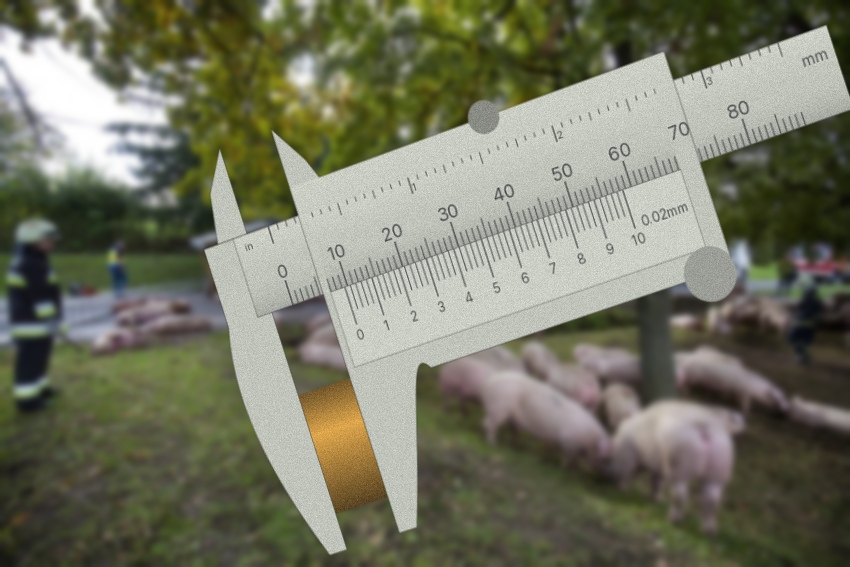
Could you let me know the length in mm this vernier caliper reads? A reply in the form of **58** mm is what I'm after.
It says **9.5** mm
